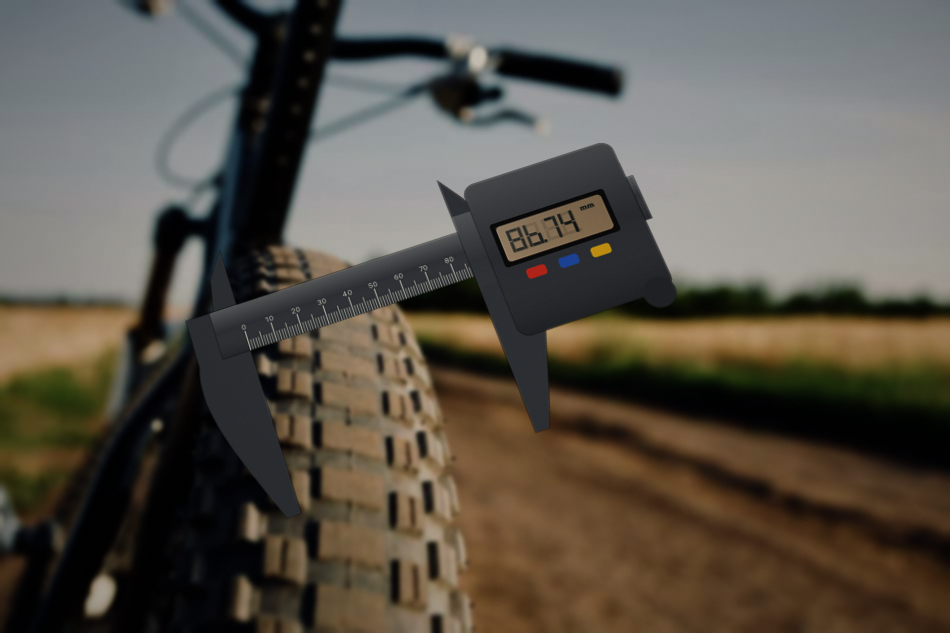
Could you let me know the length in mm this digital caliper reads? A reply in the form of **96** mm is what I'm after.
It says **86.74** mm
